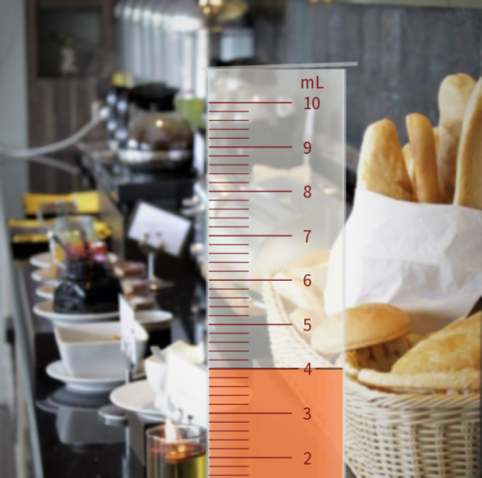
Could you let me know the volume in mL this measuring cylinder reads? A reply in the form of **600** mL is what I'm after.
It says **4** mL
